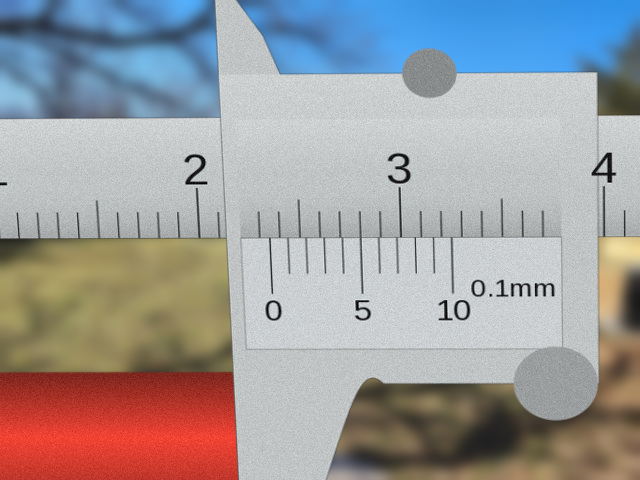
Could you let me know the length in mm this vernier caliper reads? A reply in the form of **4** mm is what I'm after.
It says **23.5** mm
